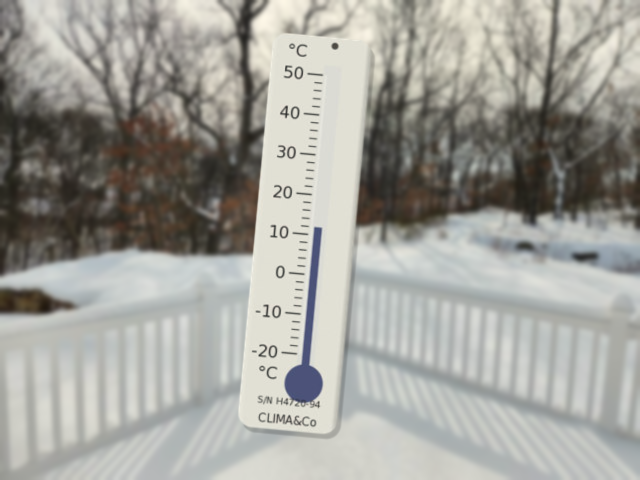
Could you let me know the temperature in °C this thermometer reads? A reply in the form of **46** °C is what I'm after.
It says **12** °C
